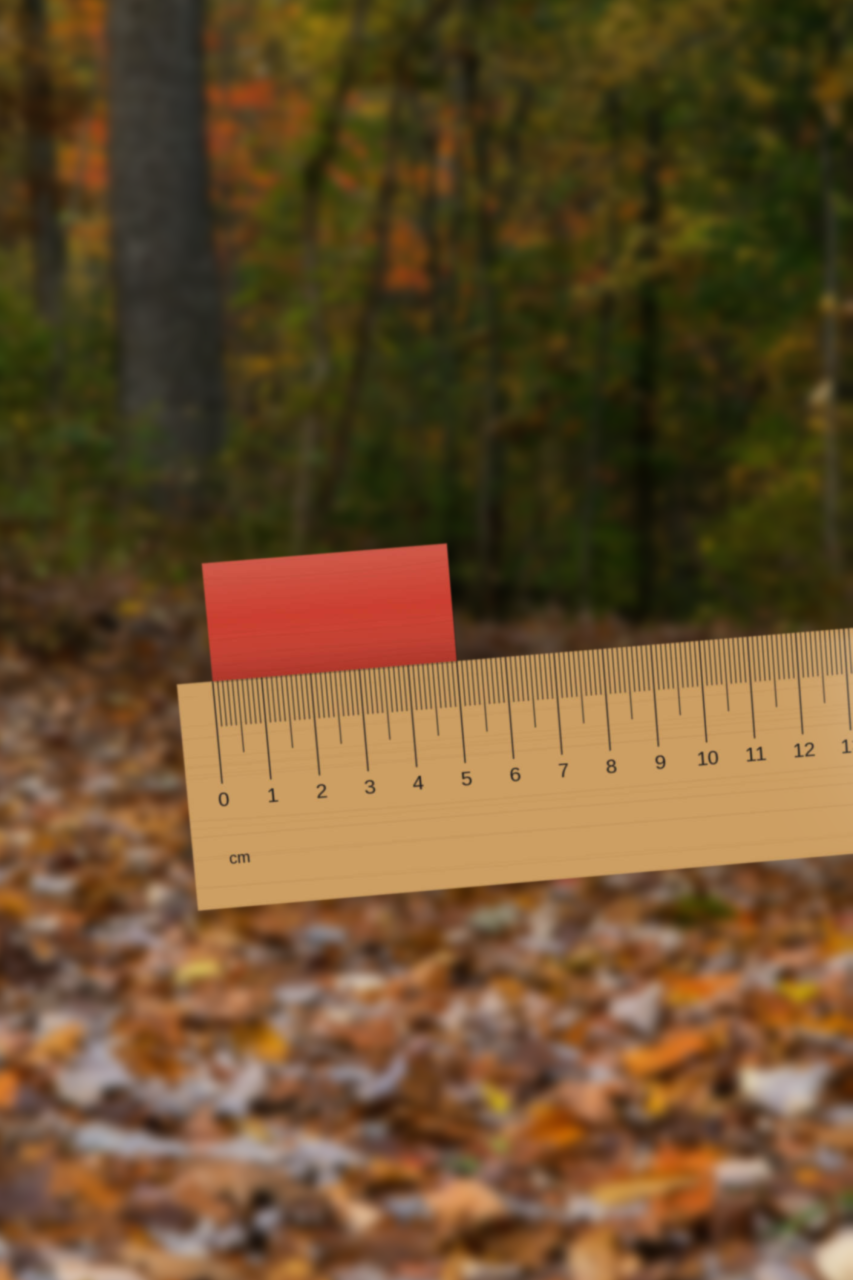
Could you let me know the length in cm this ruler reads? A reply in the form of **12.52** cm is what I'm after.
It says **5** cm
